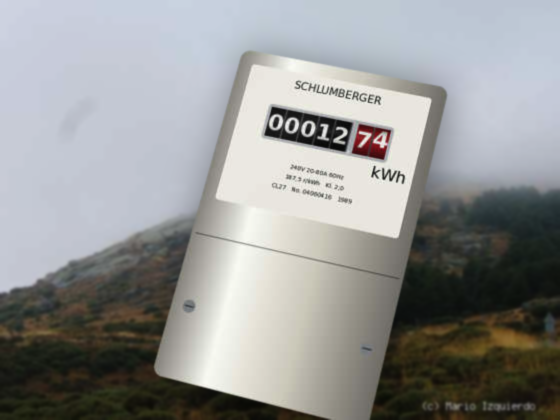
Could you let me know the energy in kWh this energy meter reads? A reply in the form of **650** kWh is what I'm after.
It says **12.74** kWh
